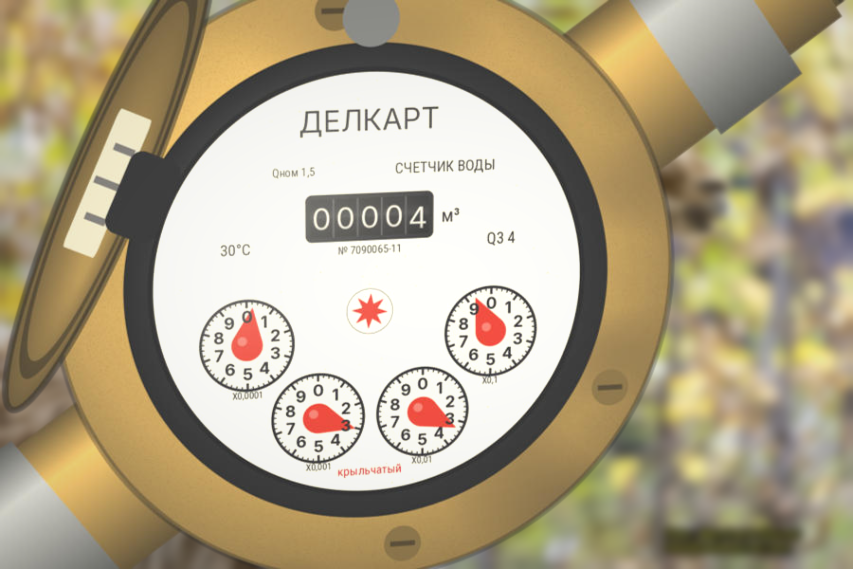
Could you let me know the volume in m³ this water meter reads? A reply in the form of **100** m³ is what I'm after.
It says **3.9330** m³
